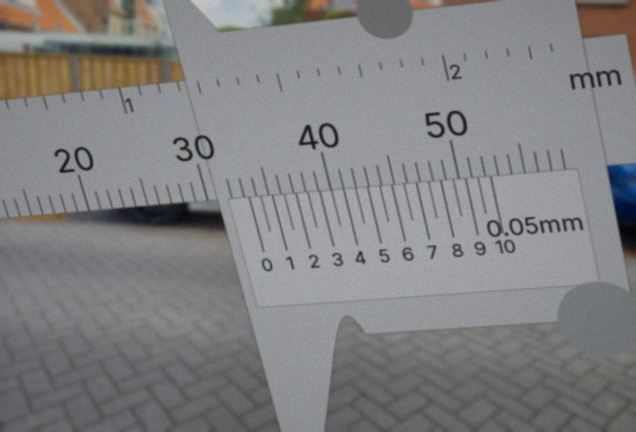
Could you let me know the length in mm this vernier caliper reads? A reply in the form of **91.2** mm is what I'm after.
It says **33.4** mm
